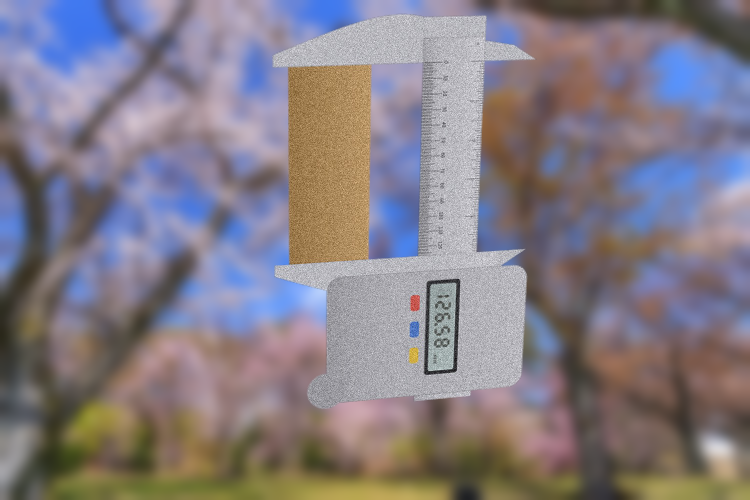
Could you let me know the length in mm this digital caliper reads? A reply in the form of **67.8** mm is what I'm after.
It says **126.58** mm
